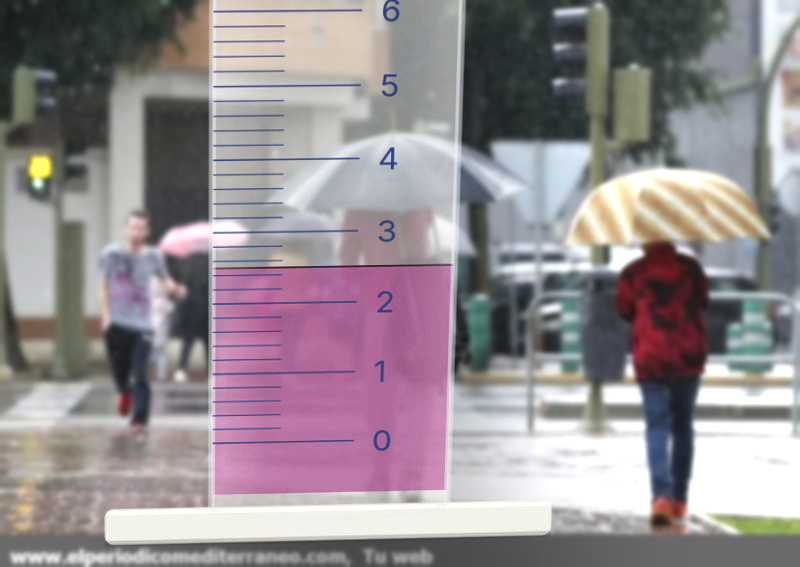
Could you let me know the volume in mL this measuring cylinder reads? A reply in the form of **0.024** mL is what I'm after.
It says **2.5** mL
